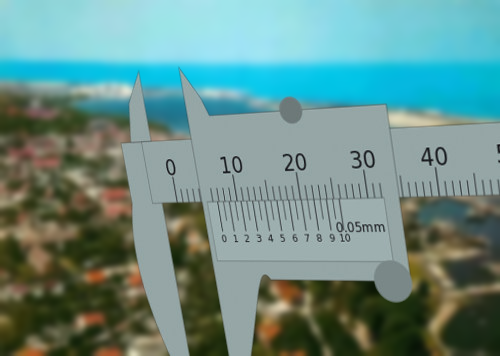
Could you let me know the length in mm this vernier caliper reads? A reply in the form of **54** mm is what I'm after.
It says **6.8** mm
